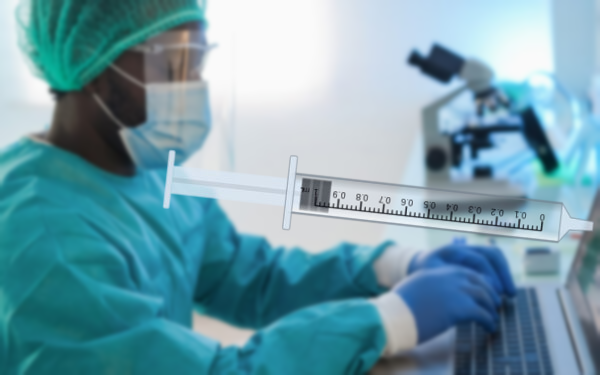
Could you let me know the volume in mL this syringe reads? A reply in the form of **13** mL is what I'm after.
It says **0.94** mL
